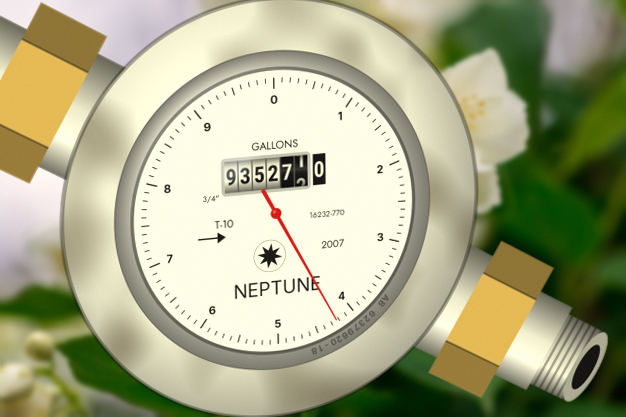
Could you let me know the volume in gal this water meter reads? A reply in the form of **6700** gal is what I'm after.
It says **9352714.2** gal
